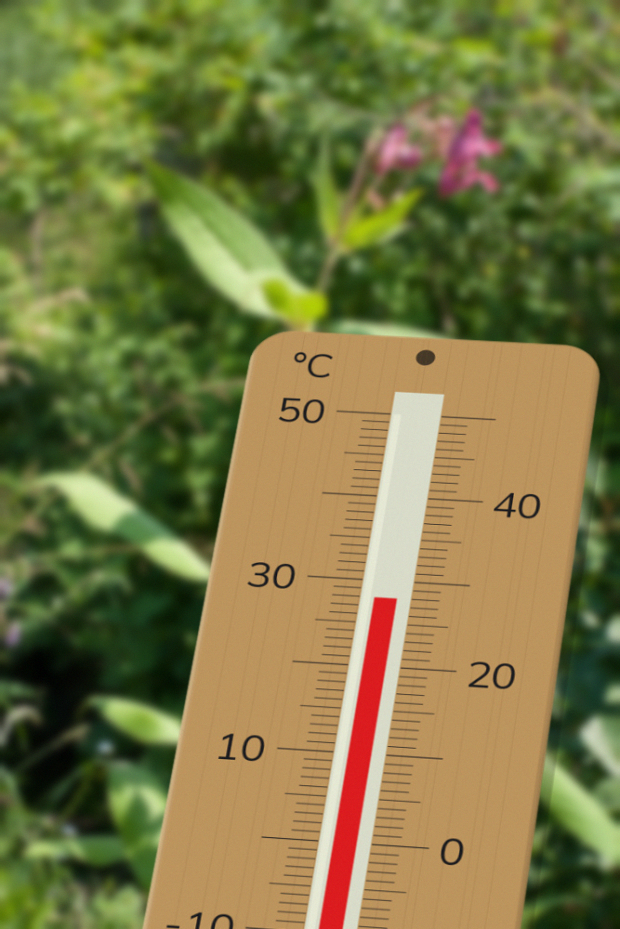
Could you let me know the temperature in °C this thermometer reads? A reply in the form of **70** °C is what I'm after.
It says **28** °C
